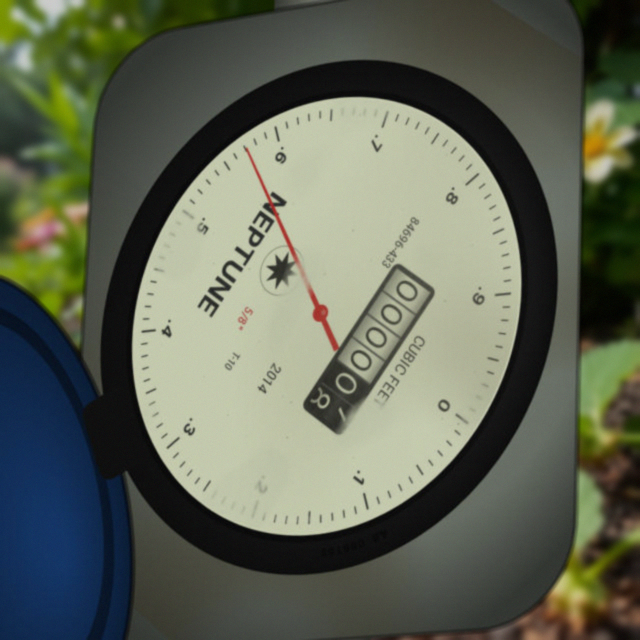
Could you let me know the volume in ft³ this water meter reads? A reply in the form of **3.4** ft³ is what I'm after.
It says **7.57** ft³
